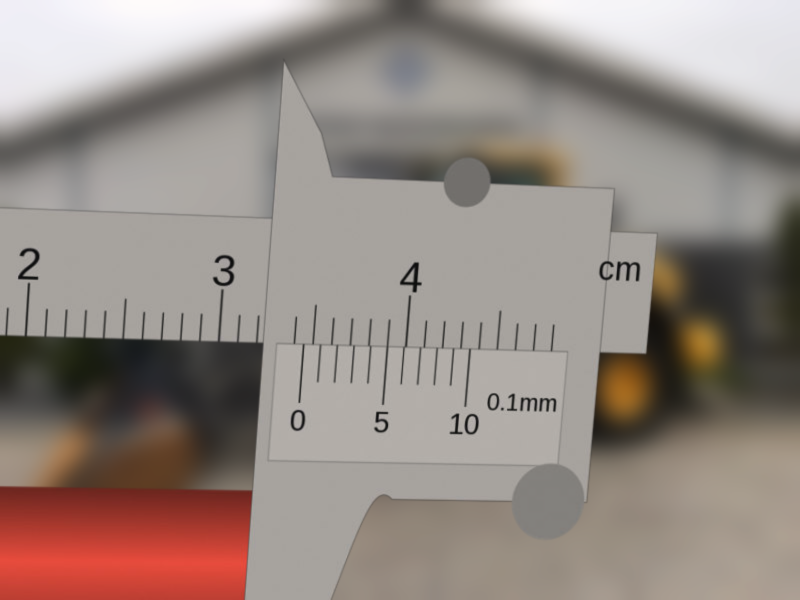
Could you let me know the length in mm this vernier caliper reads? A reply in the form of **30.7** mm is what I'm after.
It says **34.5** mm
